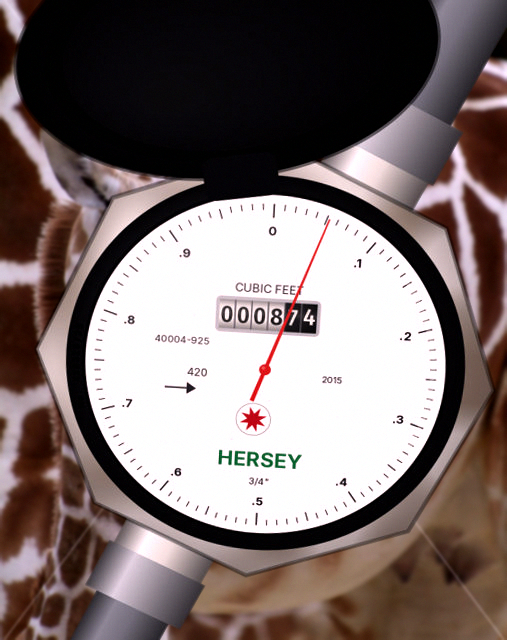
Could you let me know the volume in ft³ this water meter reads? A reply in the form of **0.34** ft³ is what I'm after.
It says **874.05** ft³
